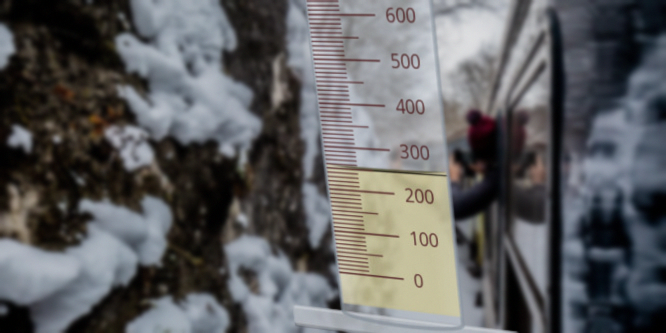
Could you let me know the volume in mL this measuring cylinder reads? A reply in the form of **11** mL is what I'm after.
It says **250** mL
